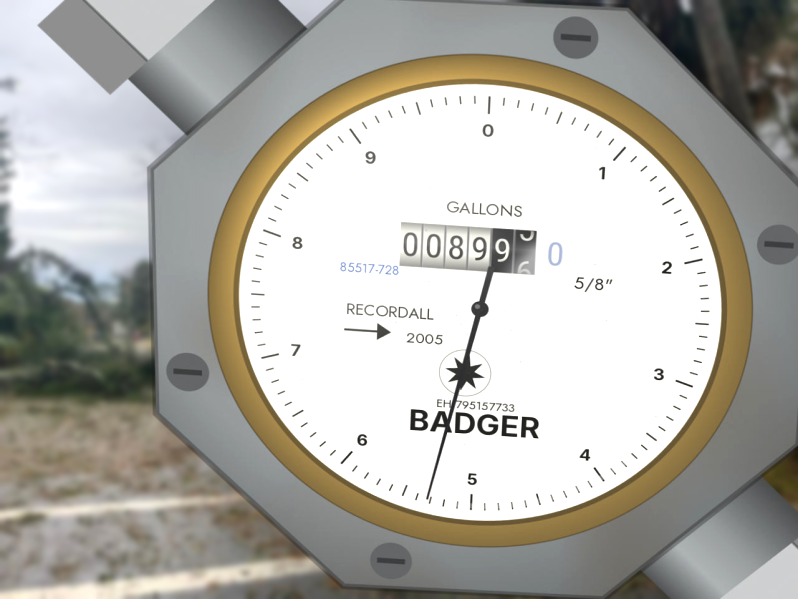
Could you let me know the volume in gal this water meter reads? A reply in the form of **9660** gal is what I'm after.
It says **89955.3** gal
